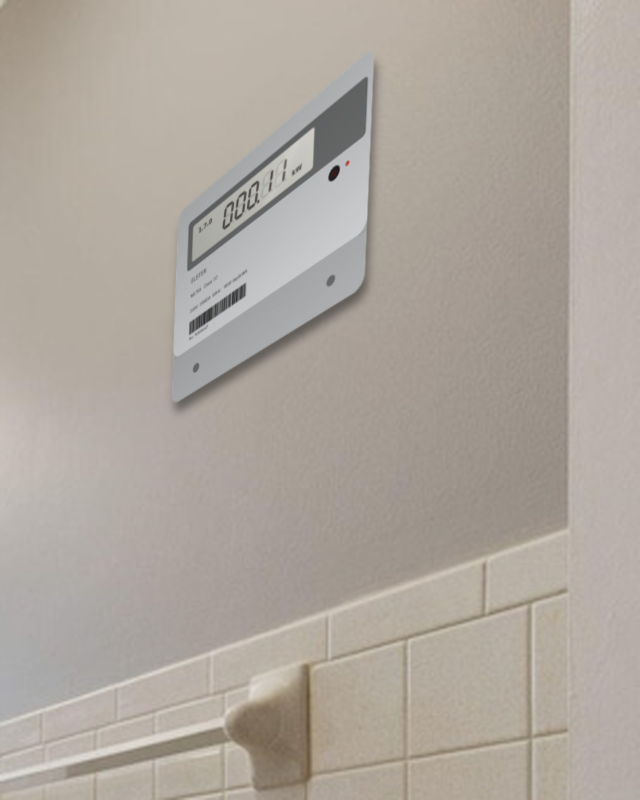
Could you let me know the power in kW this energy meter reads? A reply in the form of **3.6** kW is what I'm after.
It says **0.11** kW
